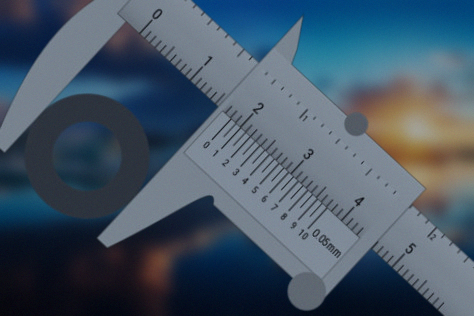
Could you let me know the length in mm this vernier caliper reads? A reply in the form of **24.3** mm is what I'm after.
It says **18.2** mm
